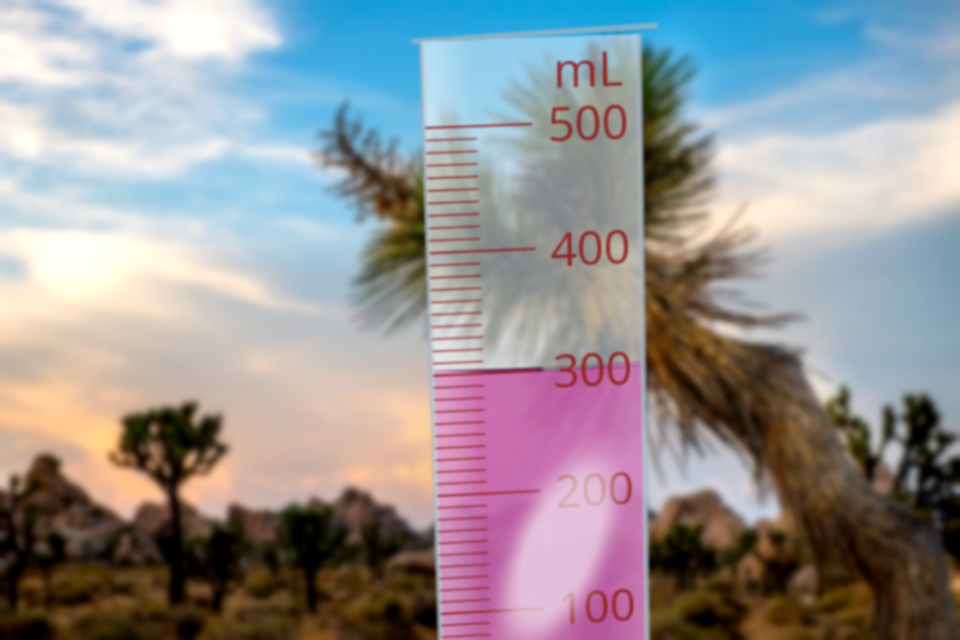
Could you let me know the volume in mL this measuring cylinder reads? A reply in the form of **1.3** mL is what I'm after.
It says **300** mL
